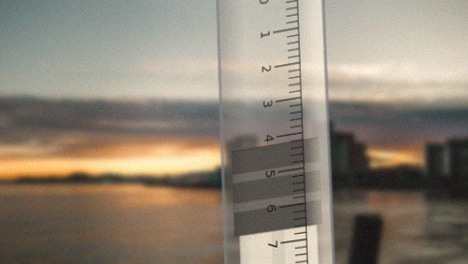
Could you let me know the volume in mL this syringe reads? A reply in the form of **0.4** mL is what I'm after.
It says **4.2** mL
